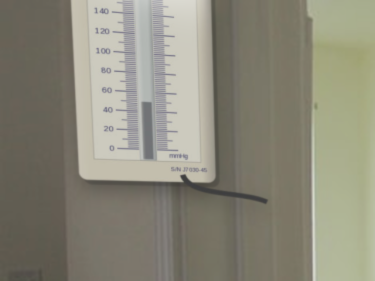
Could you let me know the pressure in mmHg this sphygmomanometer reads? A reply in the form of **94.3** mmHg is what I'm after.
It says **50** mmHg
